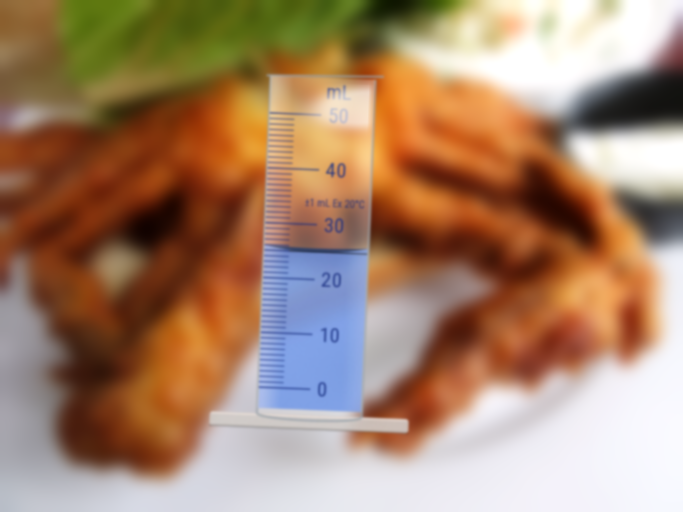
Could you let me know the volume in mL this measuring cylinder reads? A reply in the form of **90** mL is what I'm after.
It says **25** mL
